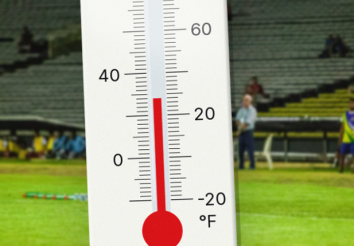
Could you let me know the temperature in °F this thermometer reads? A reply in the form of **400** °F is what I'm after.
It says **28** °F
